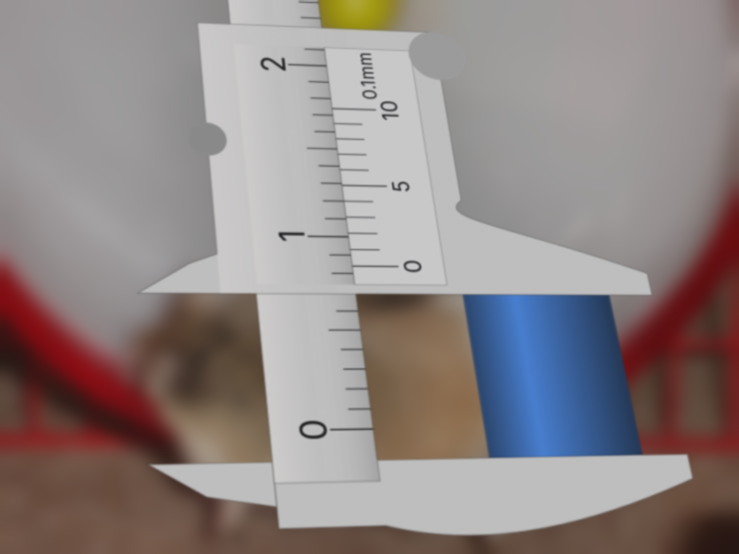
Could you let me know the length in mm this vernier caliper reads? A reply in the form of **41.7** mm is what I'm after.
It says **8.4** mm
